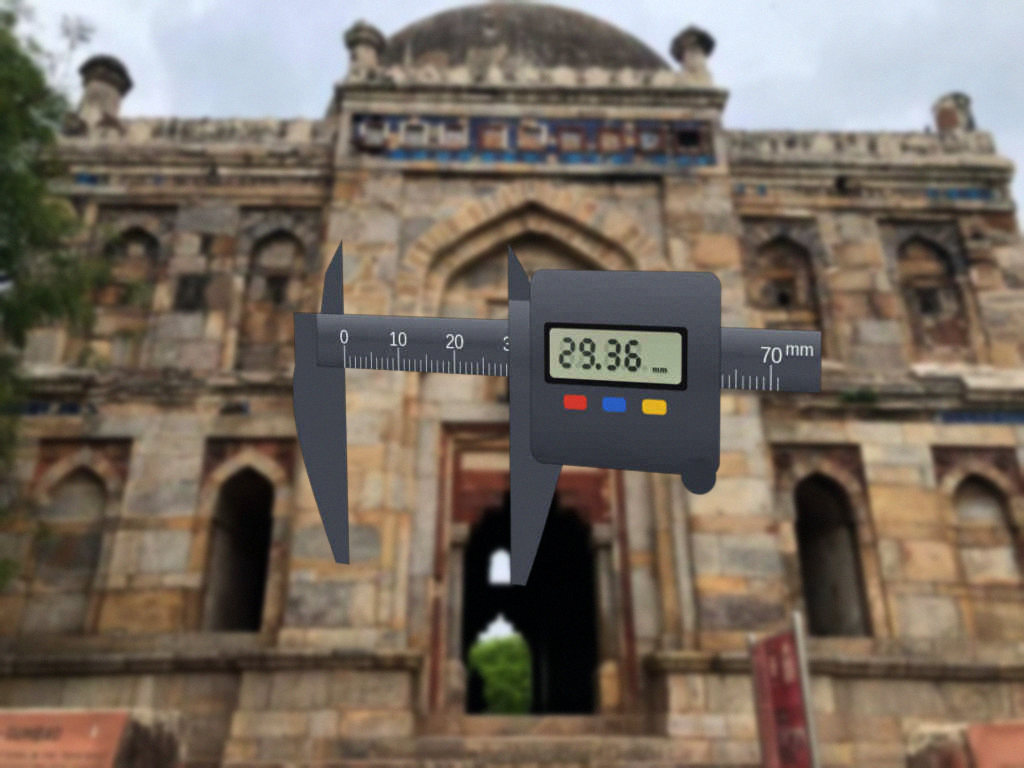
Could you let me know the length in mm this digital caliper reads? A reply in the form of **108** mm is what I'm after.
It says **29.36** mm
